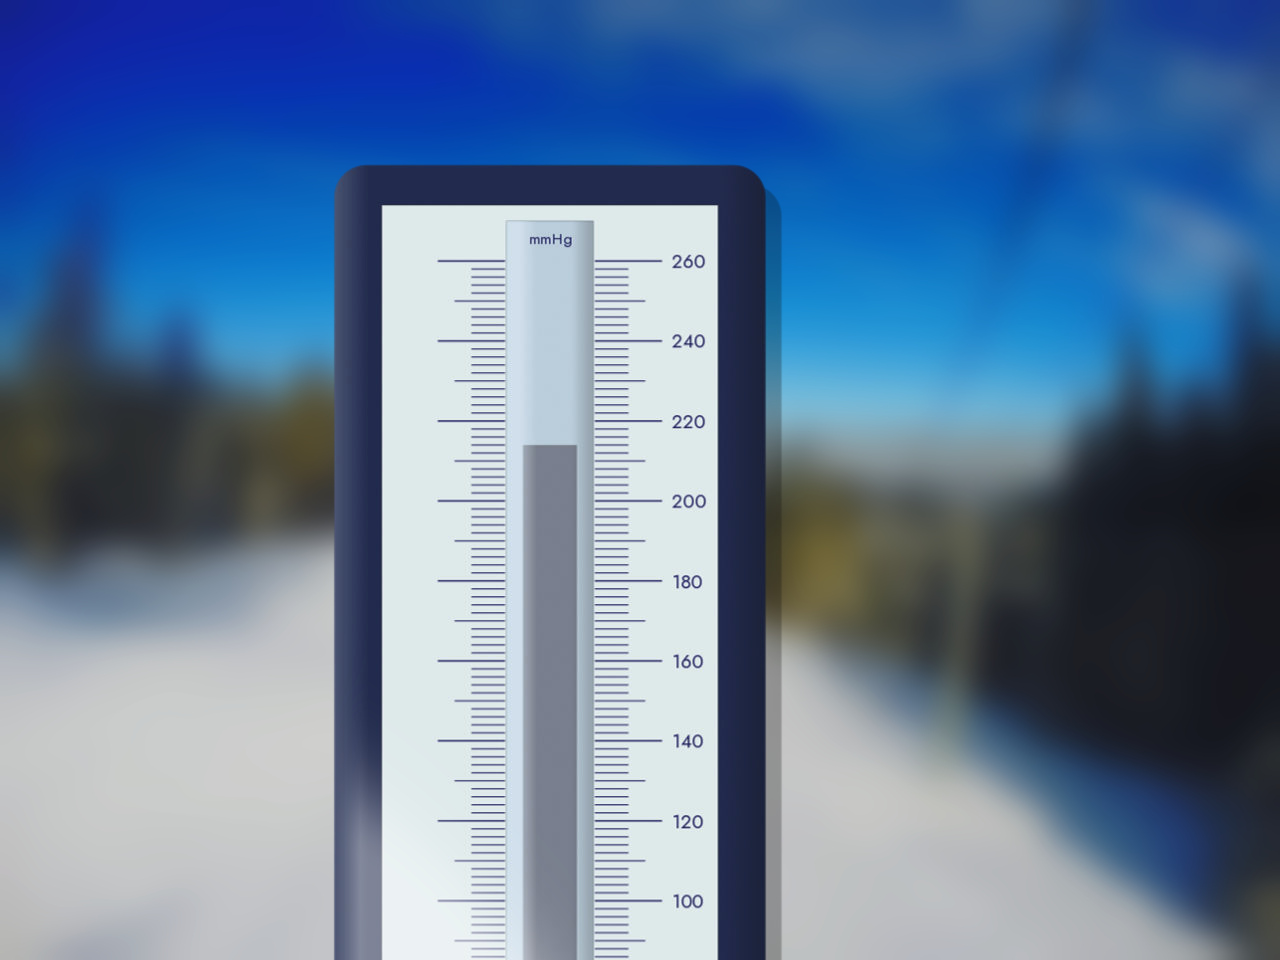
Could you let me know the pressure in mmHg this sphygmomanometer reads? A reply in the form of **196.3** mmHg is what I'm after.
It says **214** mmHg
